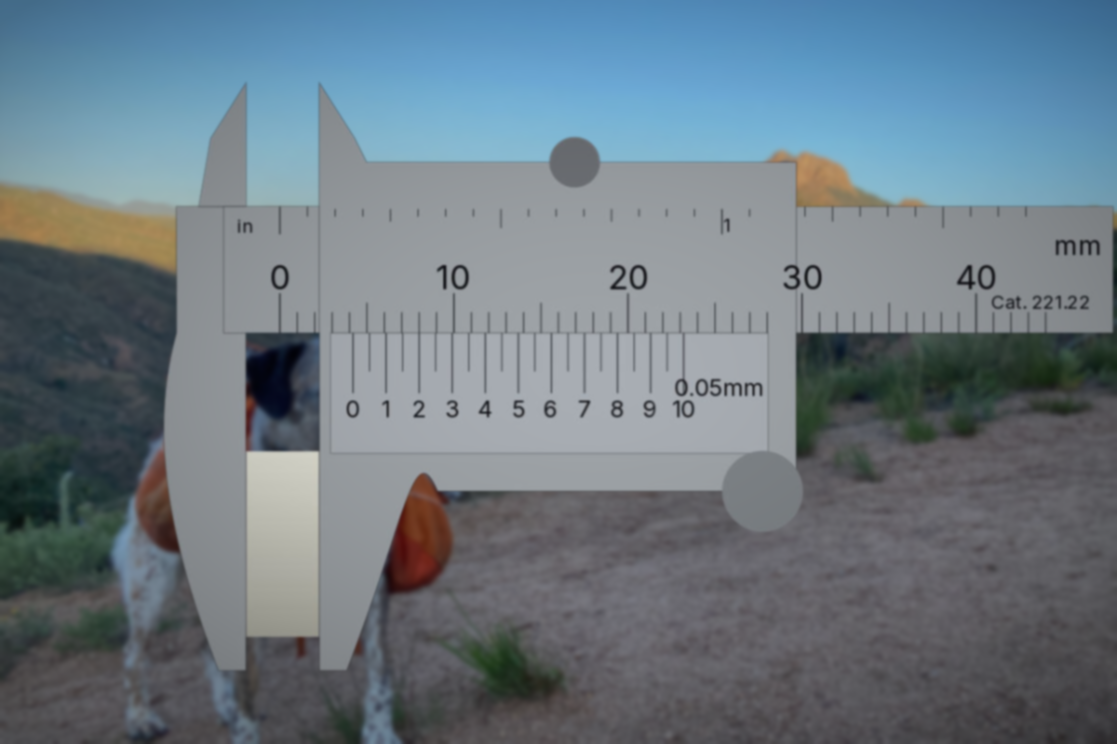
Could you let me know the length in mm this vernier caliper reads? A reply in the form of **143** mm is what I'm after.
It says **4.2** mm
